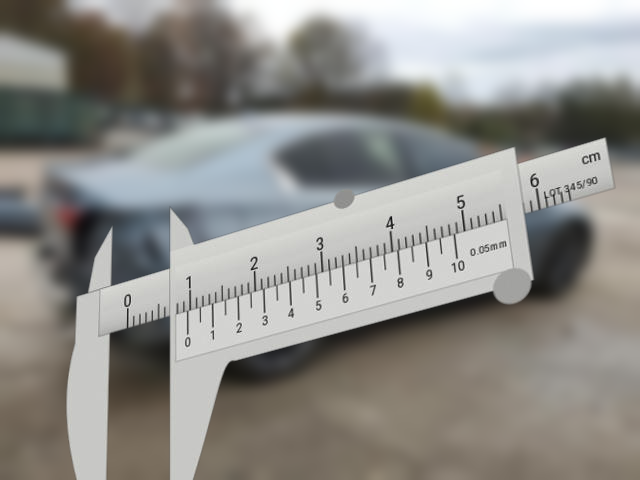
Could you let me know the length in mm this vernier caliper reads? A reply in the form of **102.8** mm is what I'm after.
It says **9.6** mm
